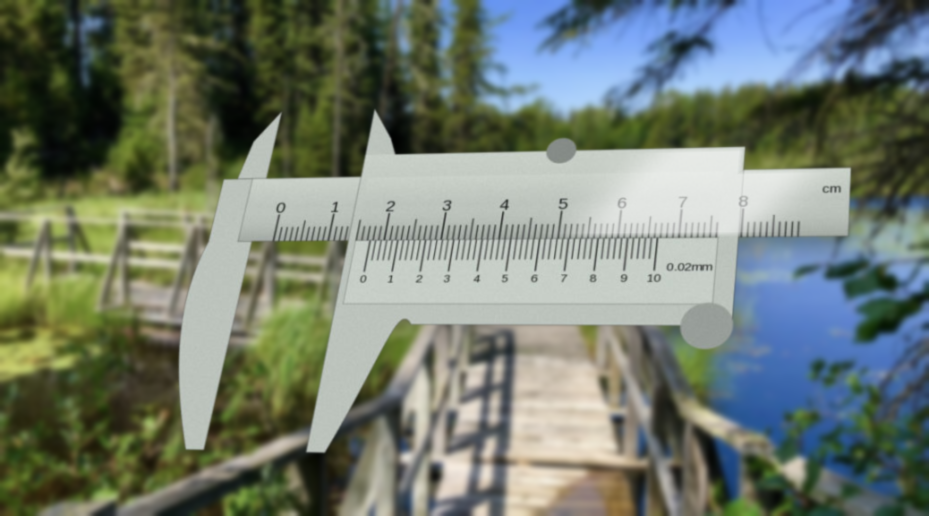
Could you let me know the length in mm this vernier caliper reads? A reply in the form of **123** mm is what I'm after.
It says **17.5** mm
